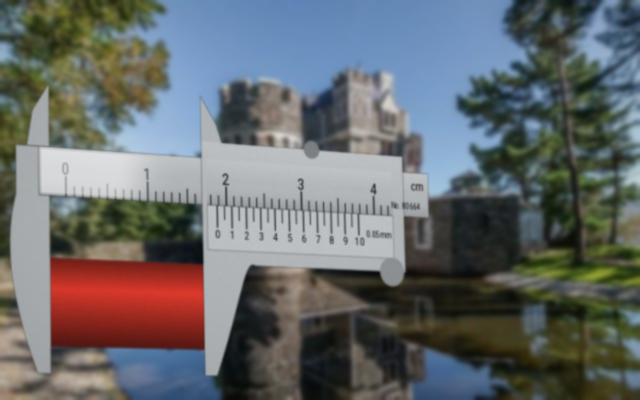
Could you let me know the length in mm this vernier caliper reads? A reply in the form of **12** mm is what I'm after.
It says **18.8** mm
